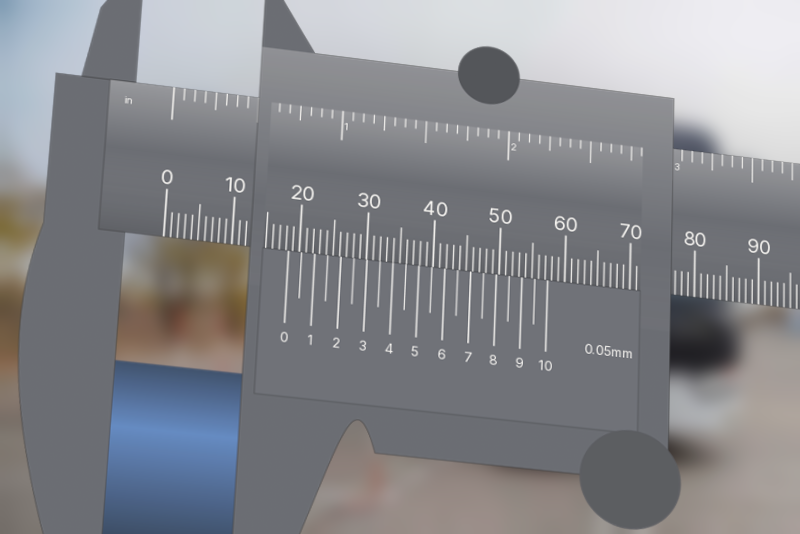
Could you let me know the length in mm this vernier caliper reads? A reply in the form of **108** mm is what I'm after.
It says **18.4** mm
